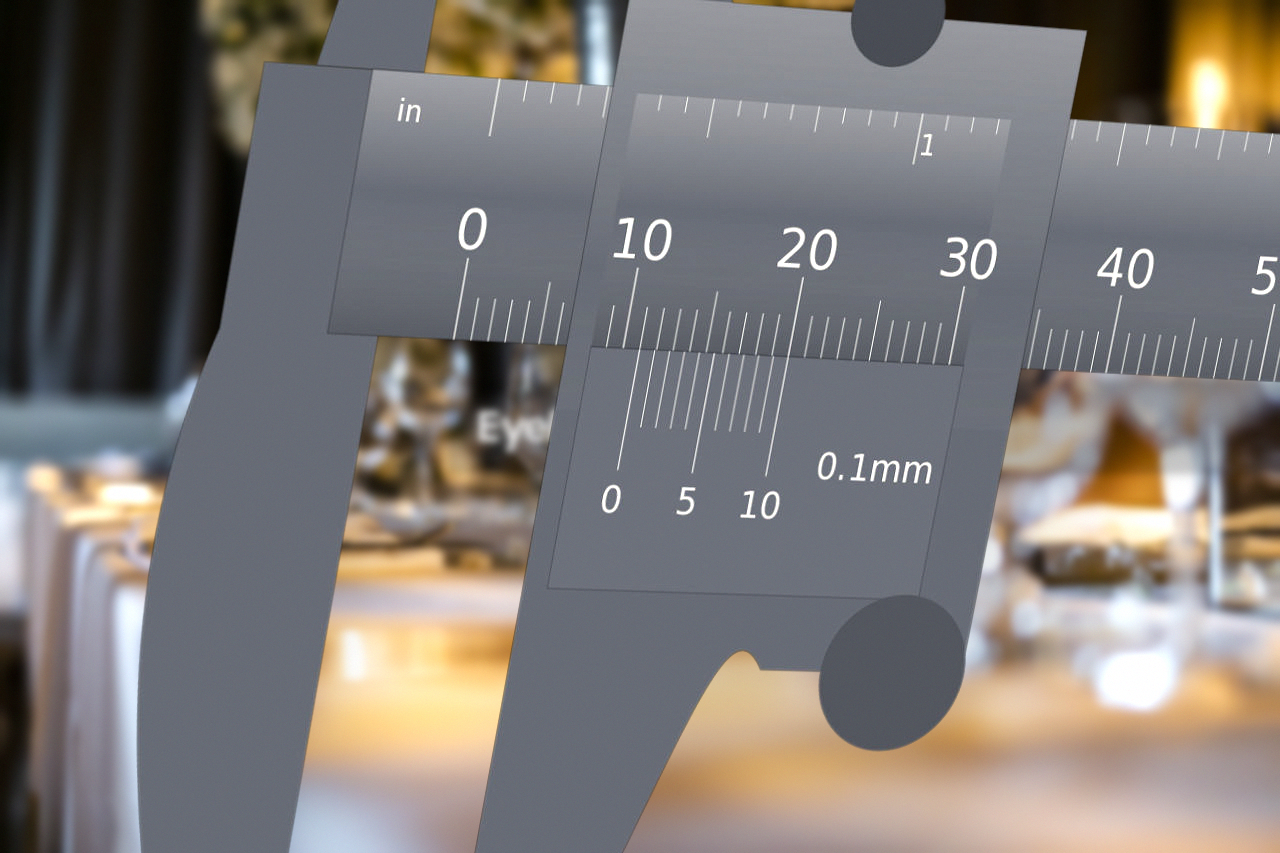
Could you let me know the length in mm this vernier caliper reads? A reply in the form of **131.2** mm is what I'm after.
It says **11.0** mm
